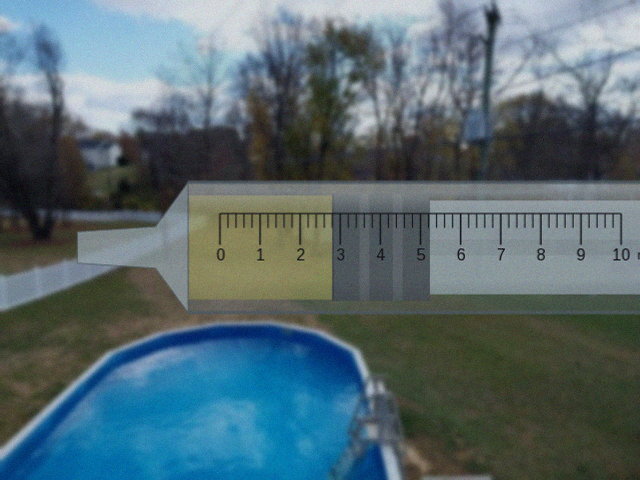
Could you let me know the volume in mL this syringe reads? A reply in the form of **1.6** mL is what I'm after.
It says **2.8** mL
